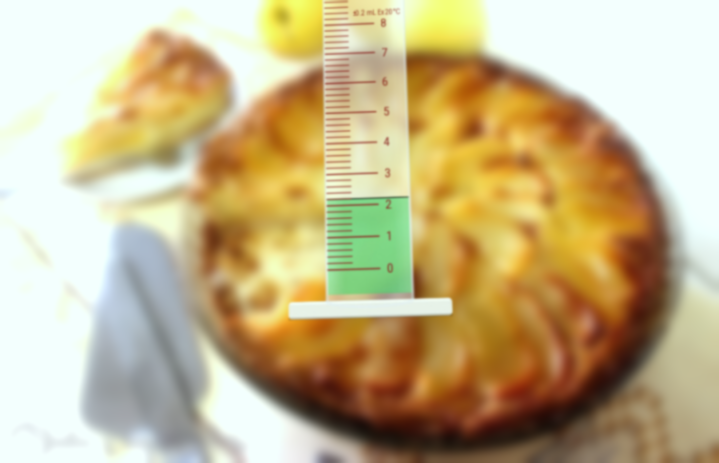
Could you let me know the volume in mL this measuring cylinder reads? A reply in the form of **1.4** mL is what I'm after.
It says **2.2** mL
